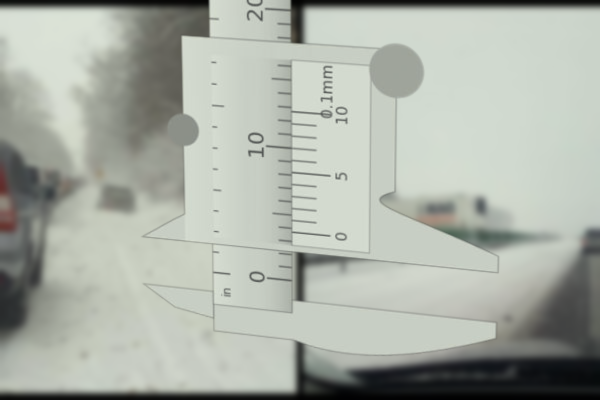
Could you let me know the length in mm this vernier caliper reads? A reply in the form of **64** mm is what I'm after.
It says **3.7** mm
